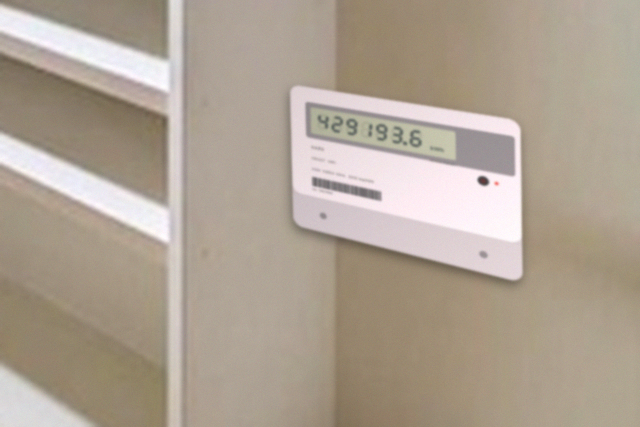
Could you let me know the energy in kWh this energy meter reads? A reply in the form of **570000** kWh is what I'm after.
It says **429193.6** kWh
